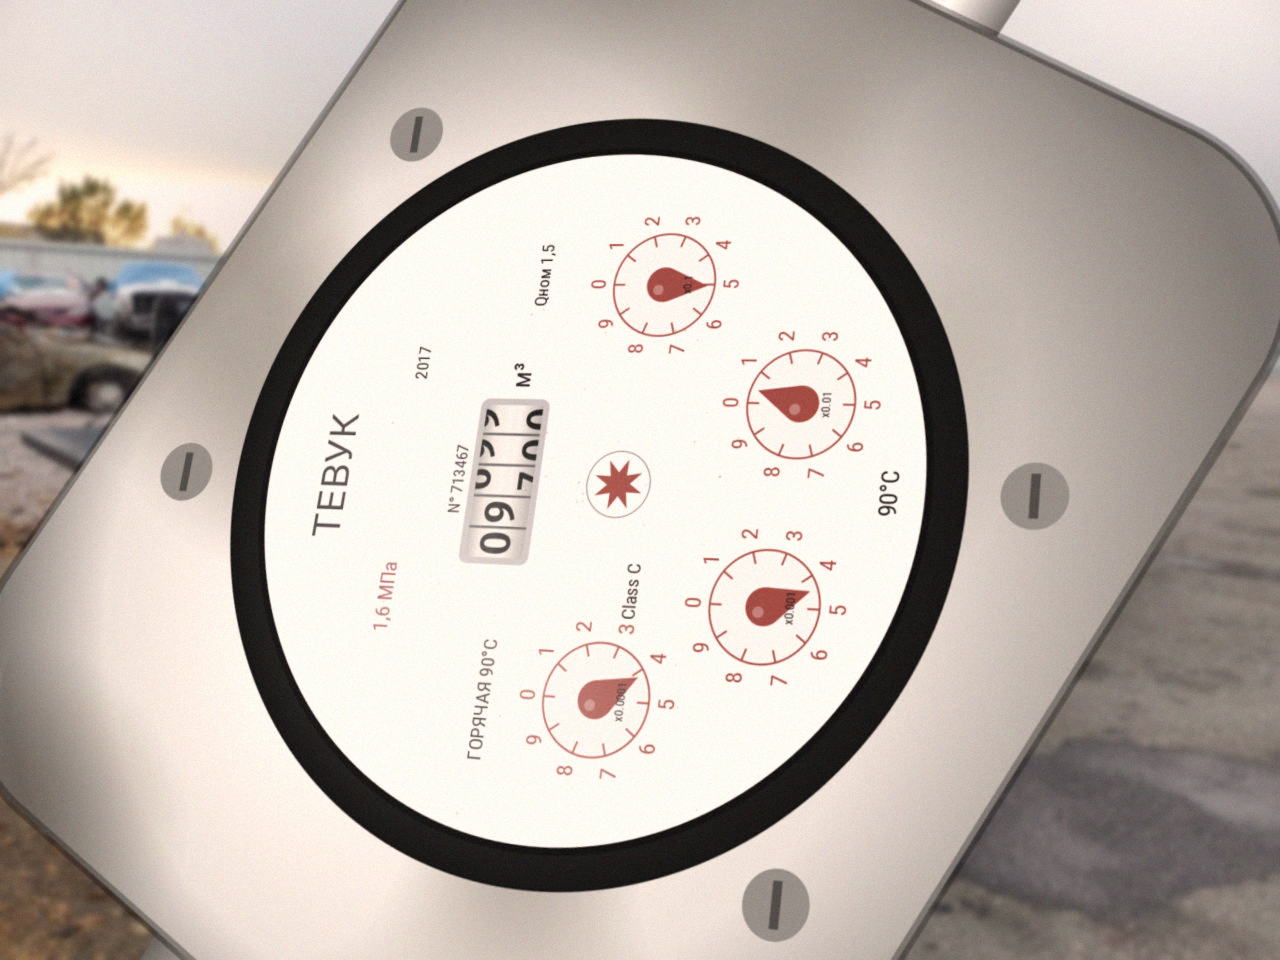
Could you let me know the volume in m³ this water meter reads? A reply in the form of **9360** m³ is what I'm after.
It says **9699.5044** m³
